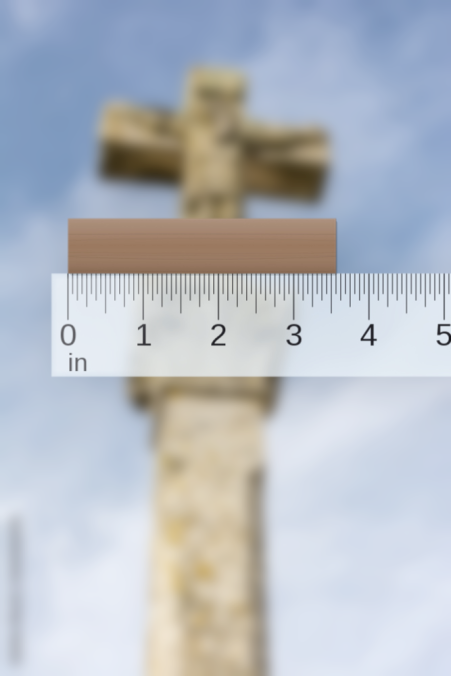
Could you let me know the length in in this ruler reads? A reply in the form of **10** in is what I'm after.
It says **3.5625** in
